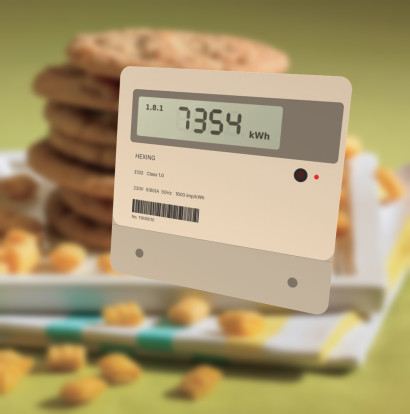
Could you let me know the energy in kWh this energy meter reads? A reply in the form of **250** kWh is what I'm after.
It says **7354** kWh
